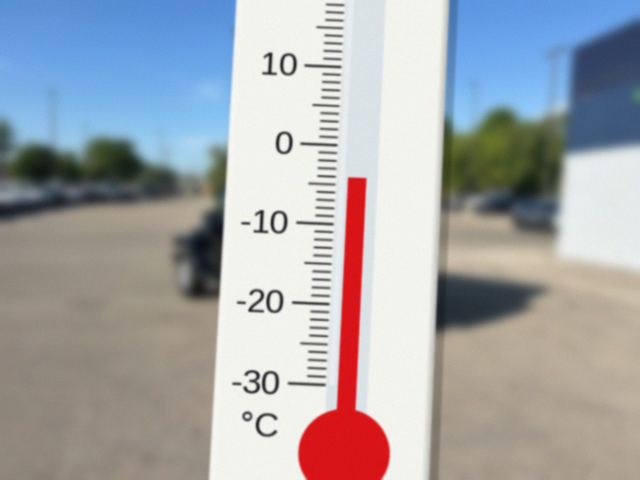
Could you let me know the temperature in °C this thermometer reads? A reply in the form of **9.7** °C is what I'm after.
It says **-4** °C
